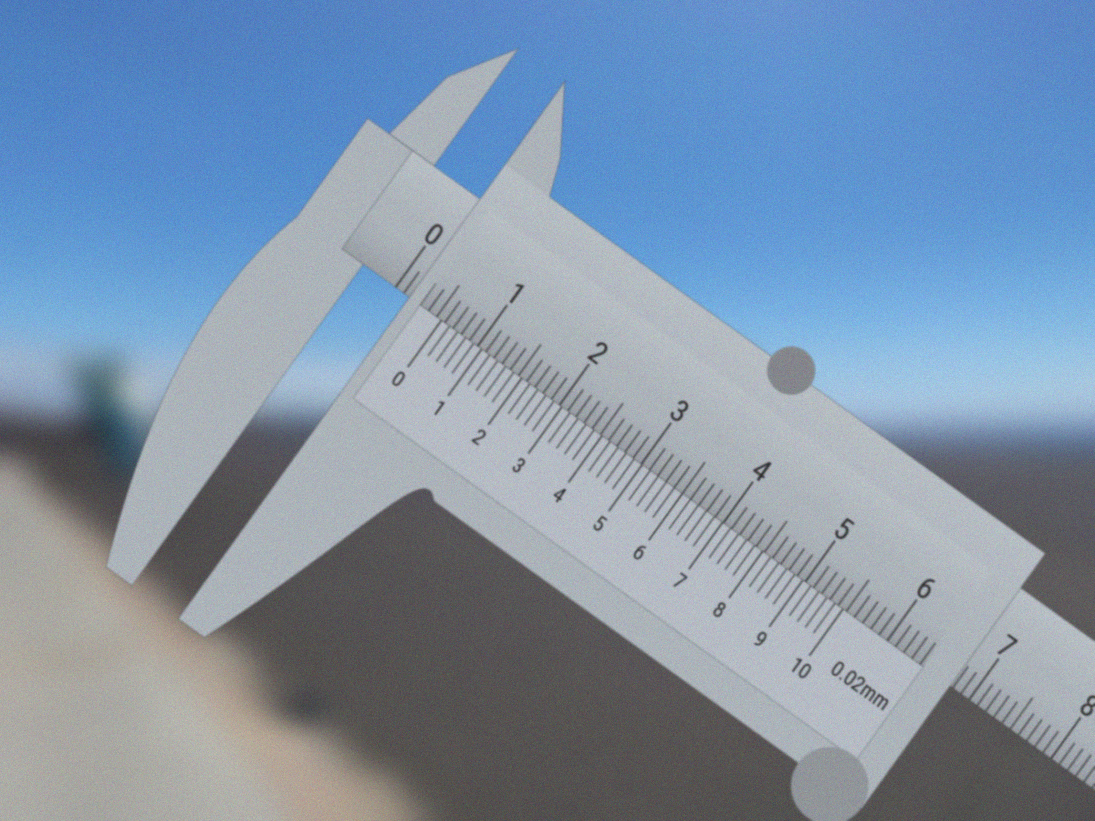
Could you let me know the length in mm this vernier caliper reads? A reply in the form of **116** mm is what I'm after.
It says **5.6** mm
